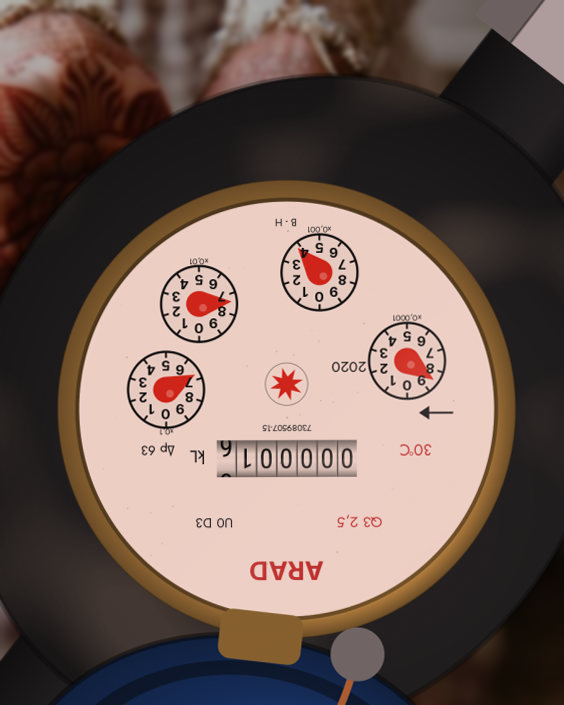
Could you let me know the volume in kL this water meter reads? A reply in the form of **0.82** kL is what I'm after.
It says **15.6738** kL
